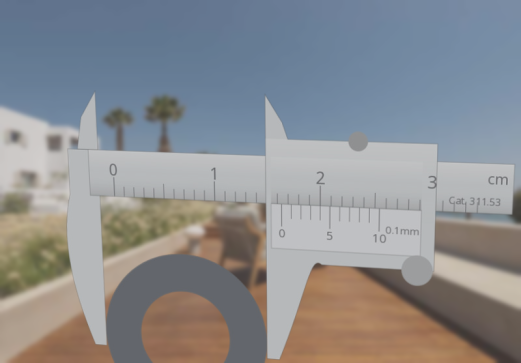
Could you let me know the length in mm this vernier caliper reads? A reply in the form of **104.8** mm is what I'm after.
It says **16.4** mm
